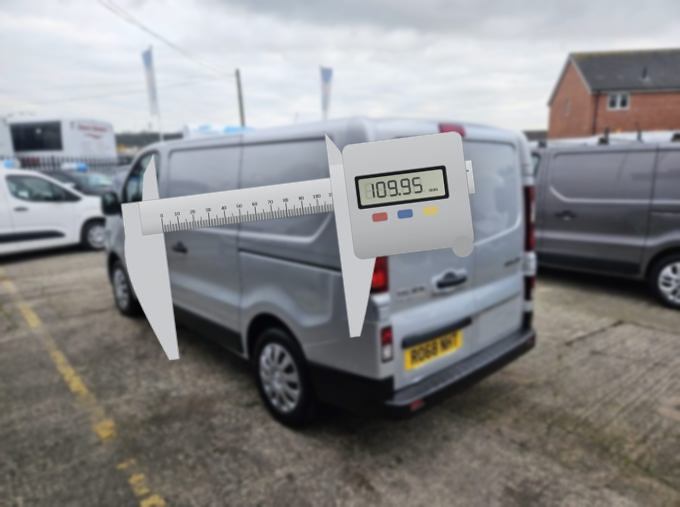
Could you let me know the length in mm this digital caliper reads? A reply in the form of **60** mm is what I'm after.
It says **109.95** mm
